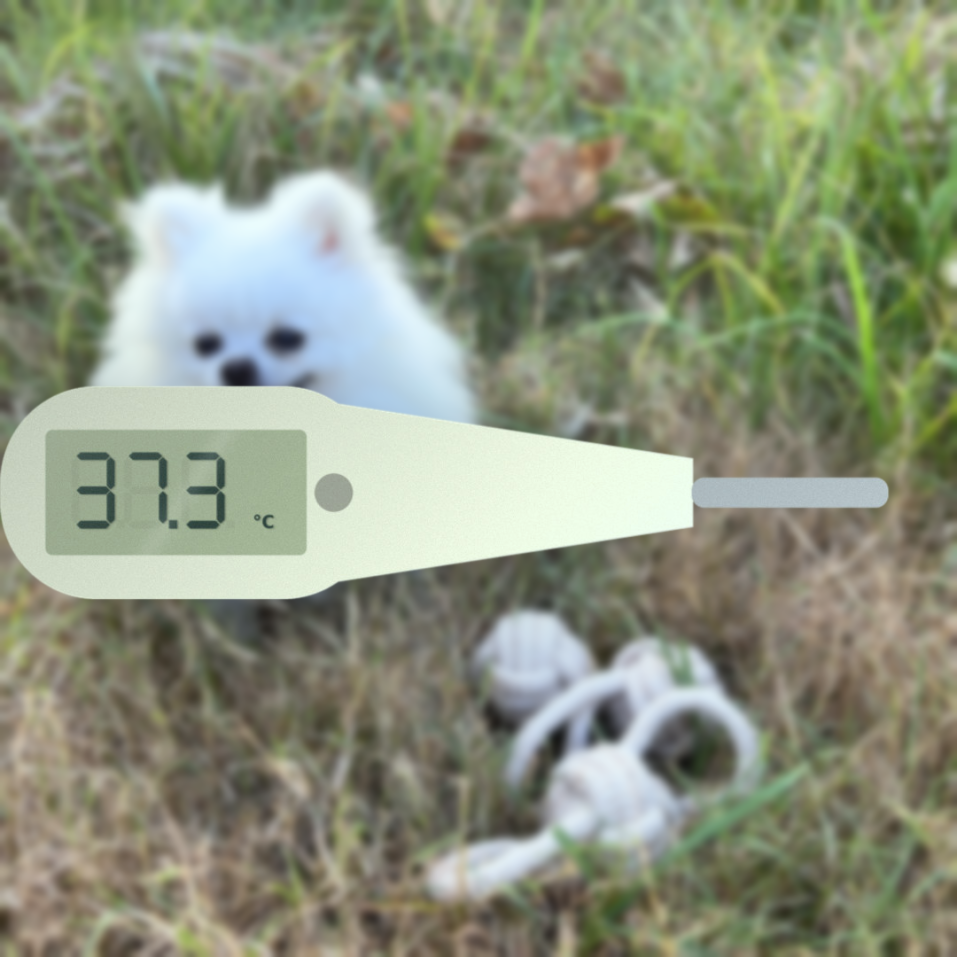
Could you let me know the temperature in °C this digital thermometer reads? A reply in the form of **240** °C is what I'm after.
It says **37.3** °C
